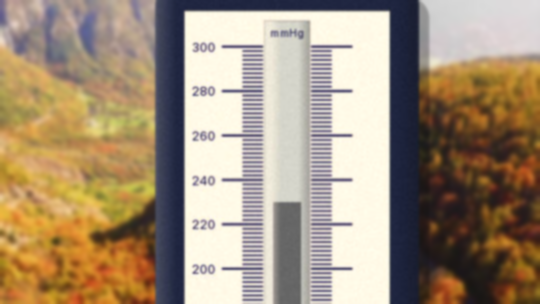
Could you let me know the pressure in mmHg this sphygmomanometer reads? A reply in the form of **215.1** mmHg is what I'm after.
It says **230** mmHg
